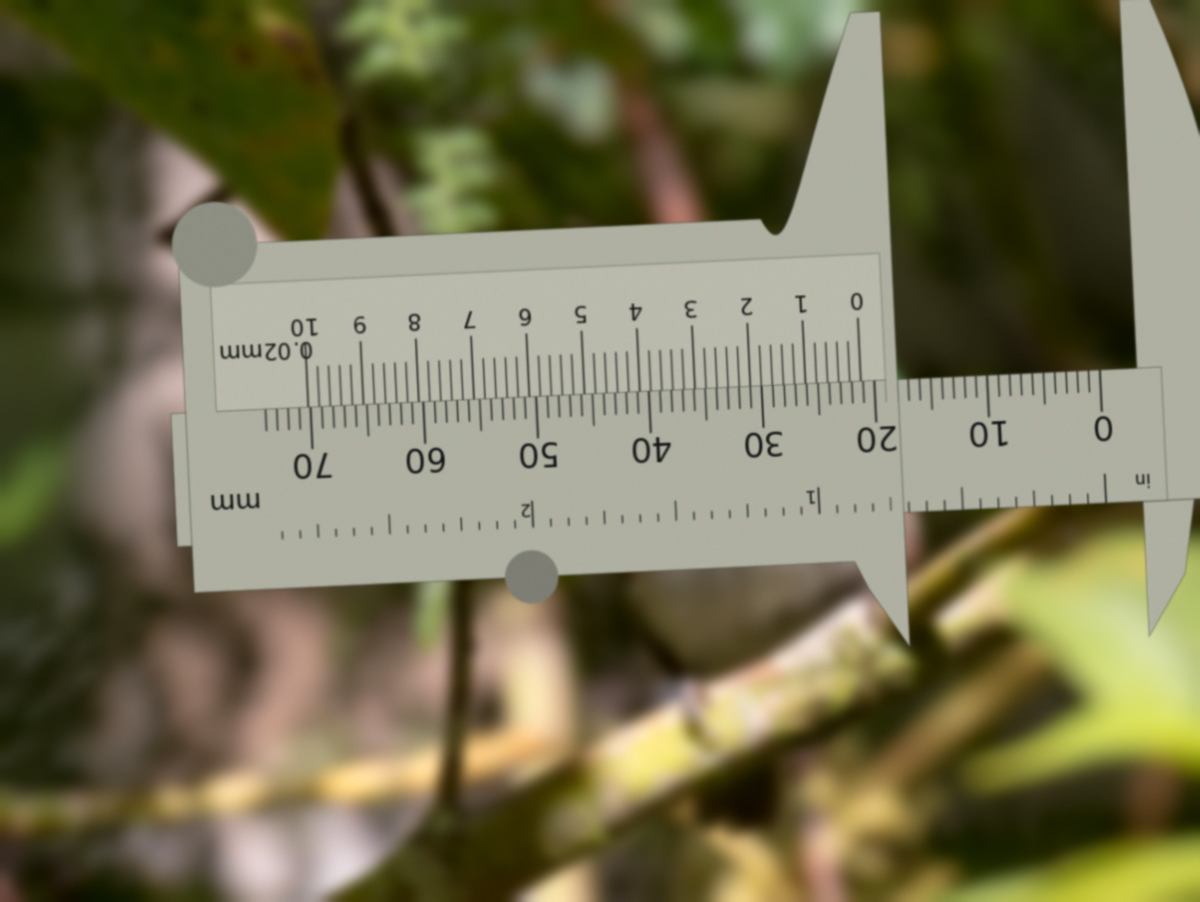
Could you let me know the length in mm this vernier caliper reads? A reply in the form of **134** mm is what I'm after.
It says **21.2** mm
